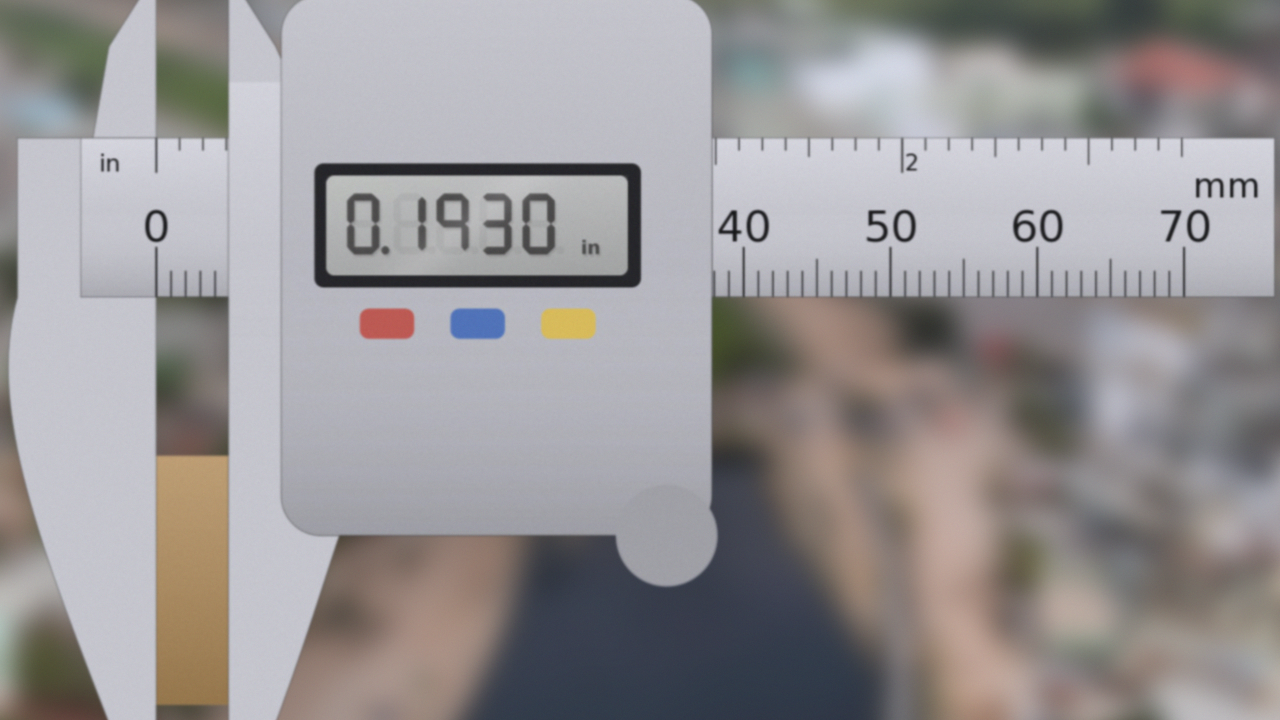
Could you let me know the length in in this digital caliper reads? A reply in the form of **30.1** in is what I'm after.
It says **0.1930** in
